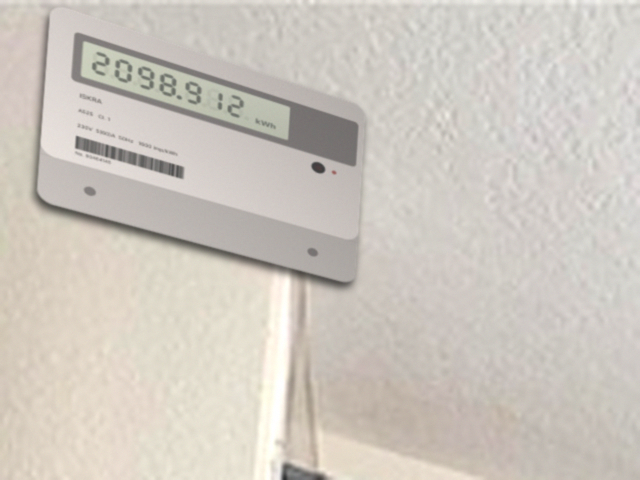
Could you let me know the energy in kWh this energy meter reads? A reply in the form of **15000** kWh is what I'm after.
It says **2098.912** kWh
